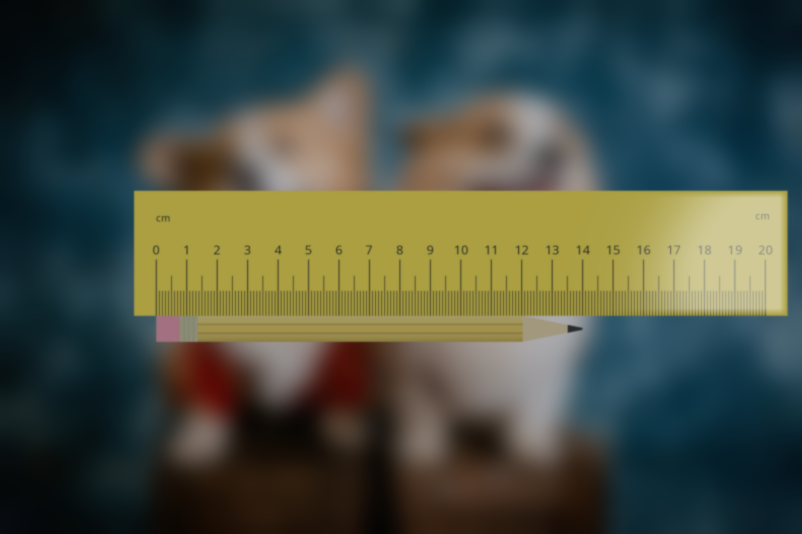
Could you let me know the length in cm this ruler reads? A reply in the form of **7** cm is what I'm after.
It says **14** cm
